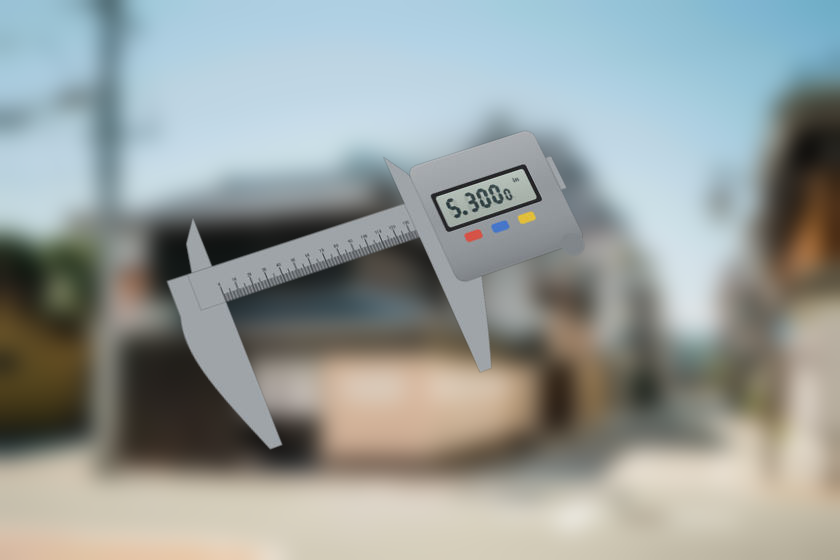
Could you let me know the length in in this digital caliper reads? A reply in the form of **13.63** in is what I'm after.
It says **5.3000** in
